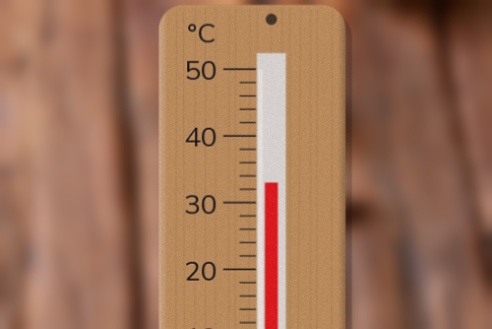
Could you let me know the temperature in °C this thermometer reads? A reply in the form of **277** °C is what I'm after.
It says **33** °C
